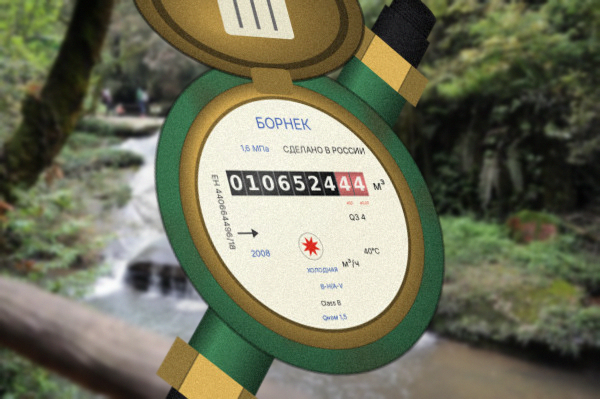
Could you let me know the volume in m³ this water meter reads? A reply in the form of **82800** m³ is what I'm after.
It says **106524.44** m³
